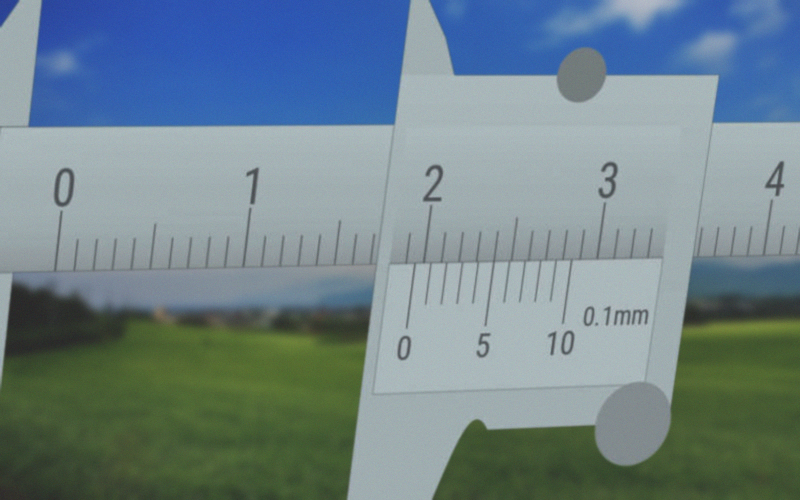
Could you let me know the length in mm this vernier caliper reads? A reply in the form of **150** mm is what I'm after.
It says **19.5** mm
